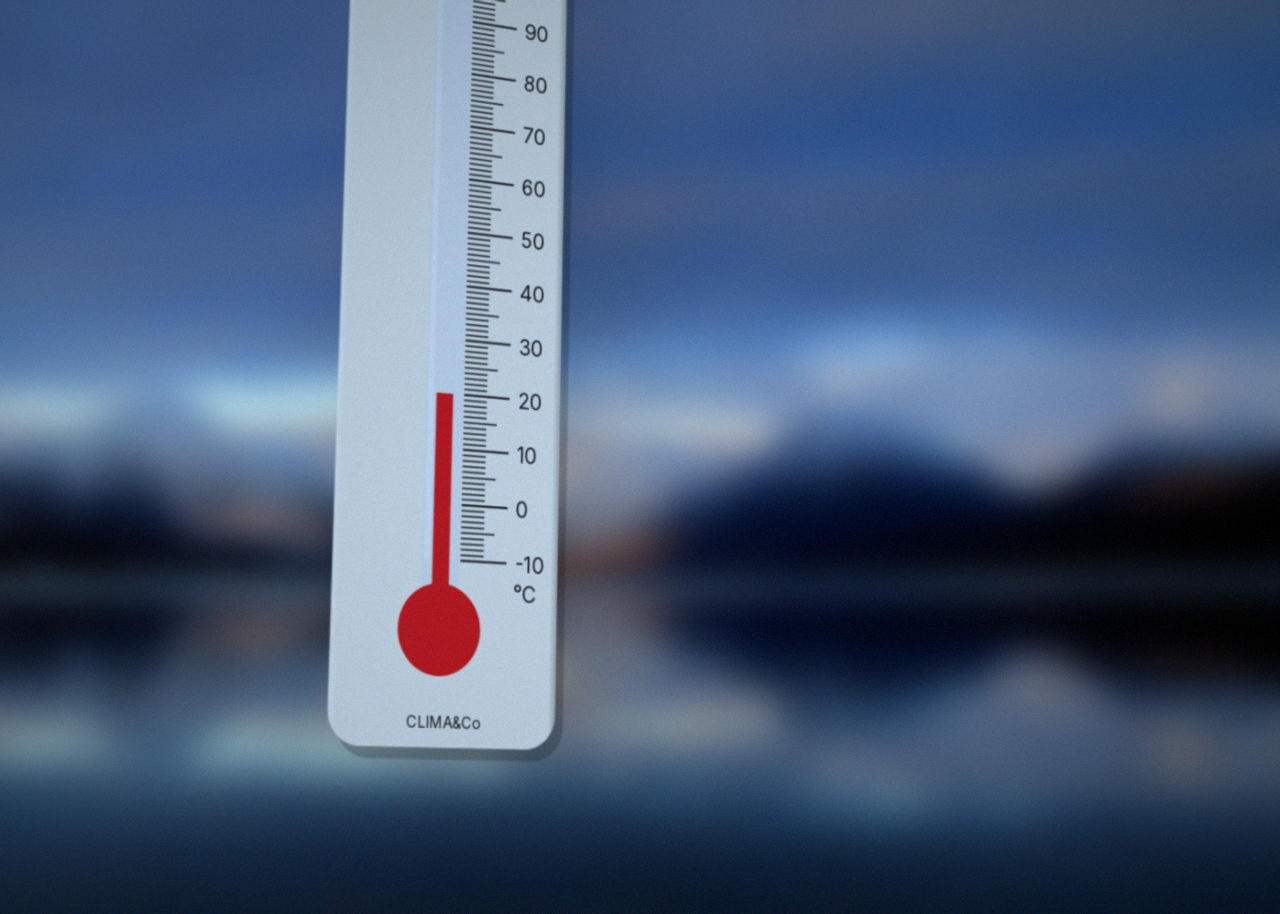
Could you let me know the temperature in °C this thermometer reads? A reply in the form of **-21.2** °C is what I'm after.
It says **20** °C
